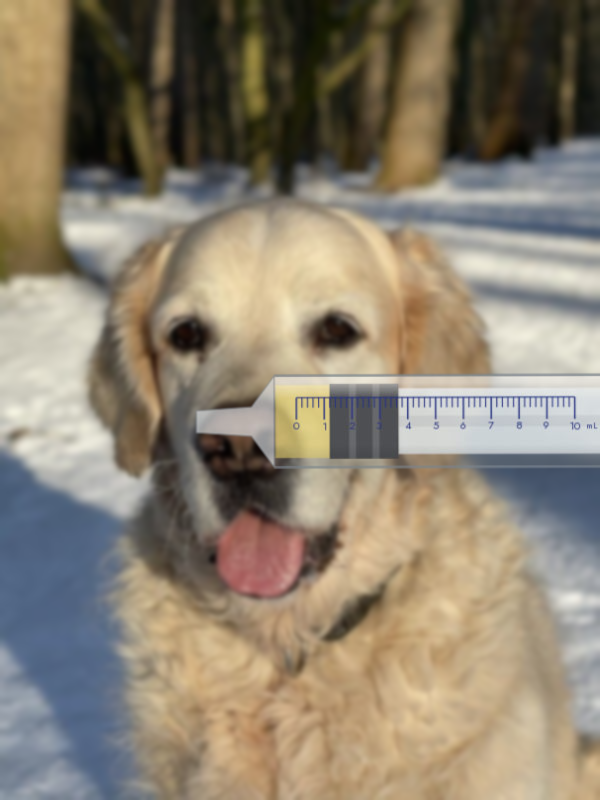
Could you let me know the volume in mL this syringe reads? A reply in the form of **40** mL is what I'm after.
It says **1.2** mL
